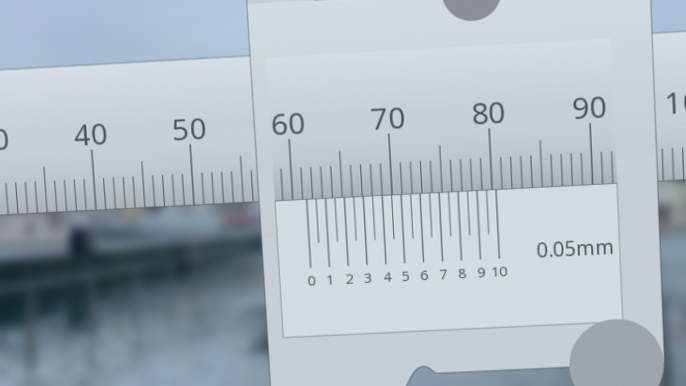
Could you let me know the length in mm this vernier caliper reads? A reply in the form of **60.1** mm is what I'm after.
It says **61.4** mm
